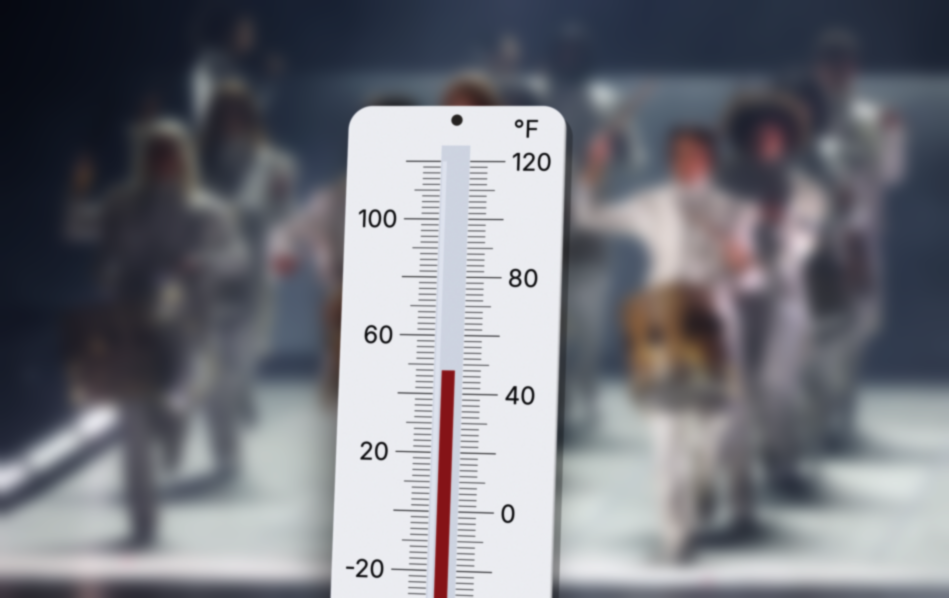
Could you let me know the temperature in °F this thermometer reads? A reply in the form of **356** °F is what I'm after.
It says **48** °F
